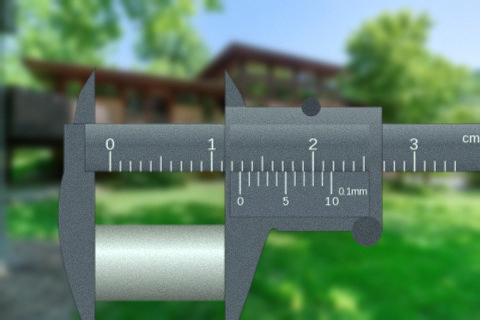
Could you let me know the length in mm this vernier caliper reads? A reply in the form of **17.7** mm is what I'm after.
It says **12.8** mm
